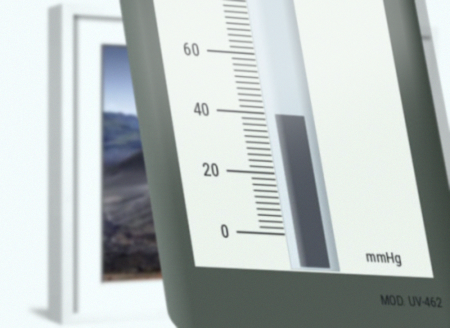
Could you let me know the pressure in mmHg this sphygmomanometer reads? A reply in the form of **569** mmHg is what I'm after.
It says **40** mmHg
